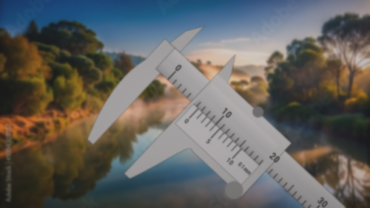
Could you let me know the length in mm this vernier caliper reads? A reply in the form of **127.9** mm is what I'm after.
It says **6.4** mm
